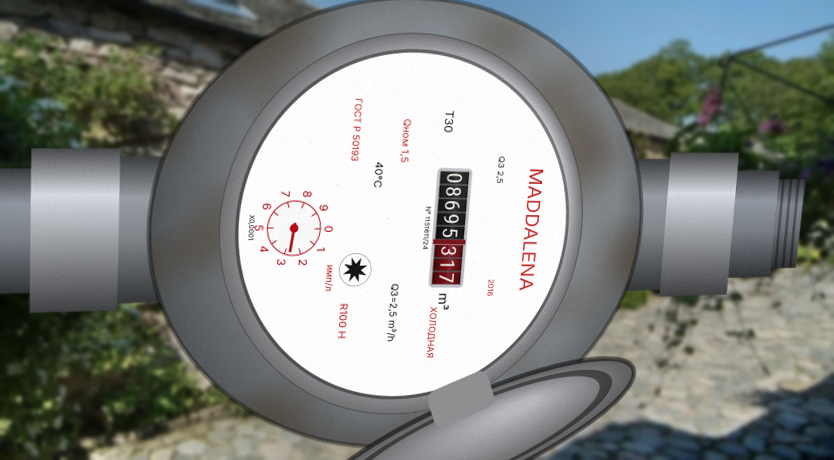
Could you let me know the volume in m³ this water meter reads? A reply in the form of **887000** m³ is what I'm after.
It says **8695.3172** m³
